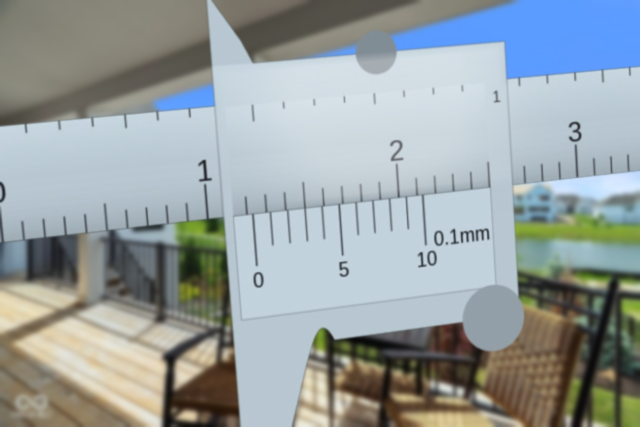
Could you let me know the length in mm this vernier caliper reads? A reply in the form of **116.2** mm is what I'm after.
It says **12.3** mm
